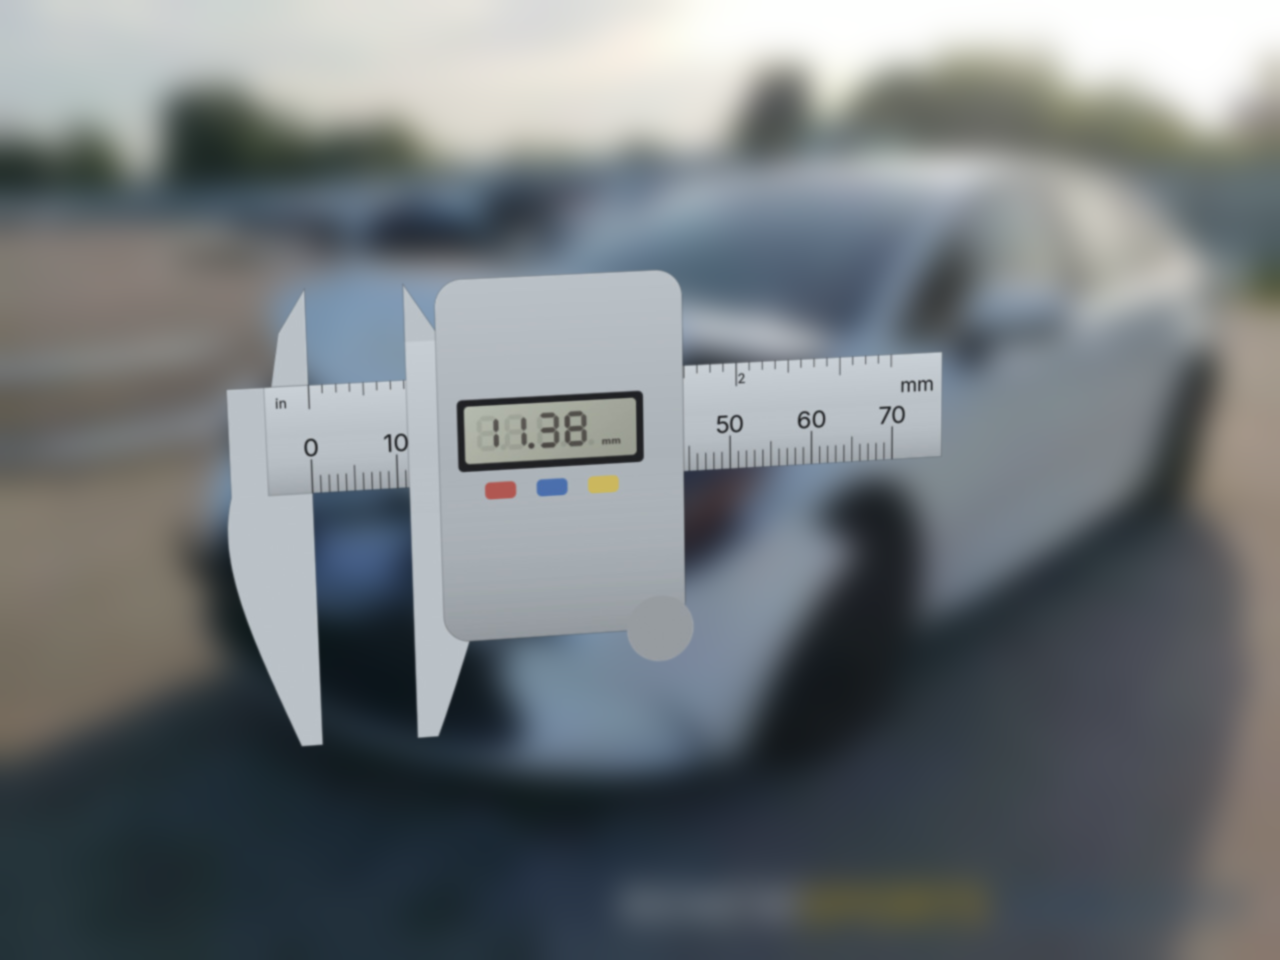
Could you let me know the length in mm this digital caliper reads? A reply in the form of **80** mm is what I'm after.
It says **11.38** mm
